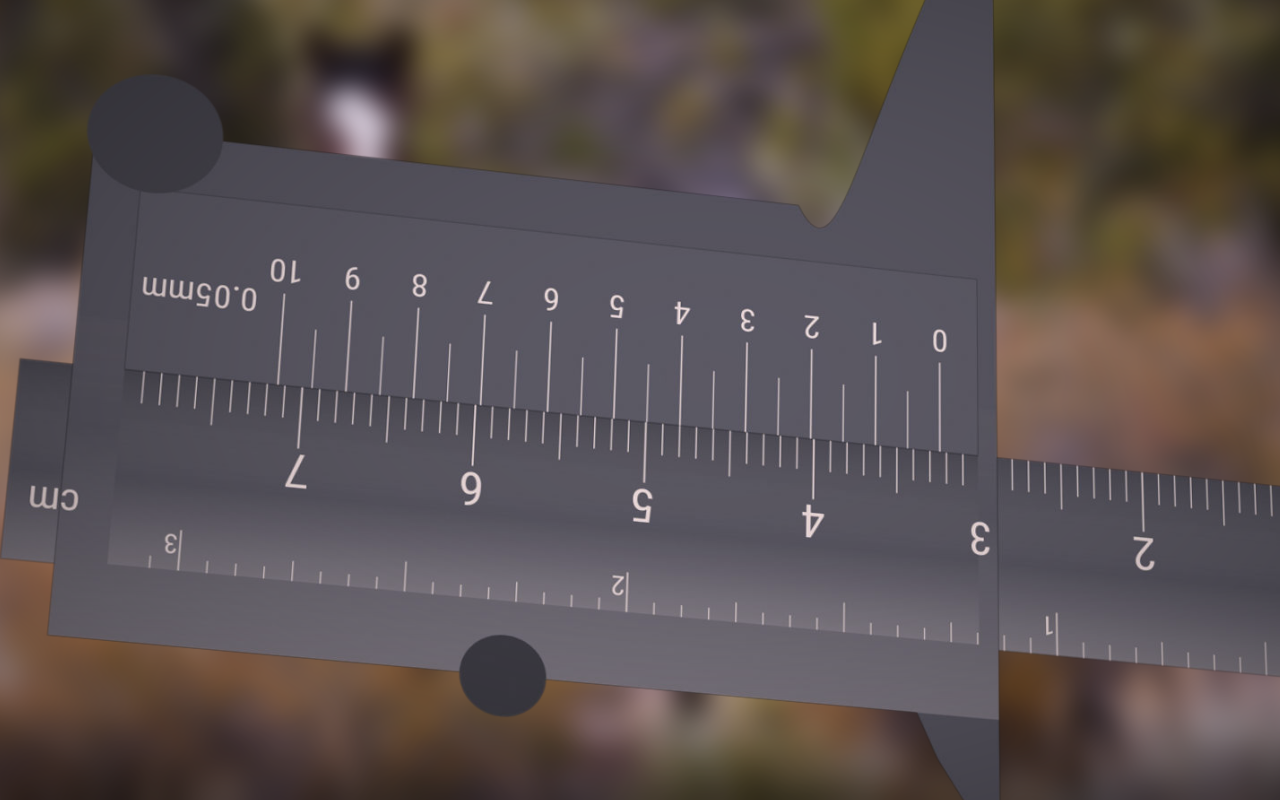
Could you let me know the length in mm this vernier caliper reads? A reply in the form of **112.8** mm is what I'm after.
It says **32.4** mm
